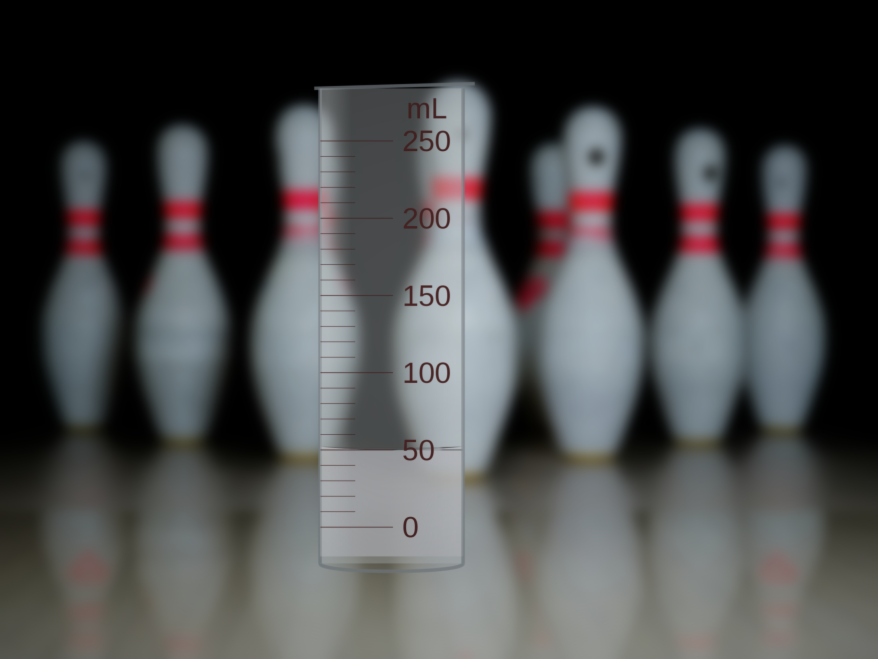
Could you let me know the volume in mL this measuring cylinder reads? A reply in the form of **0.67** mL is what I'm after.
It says **50** mL
